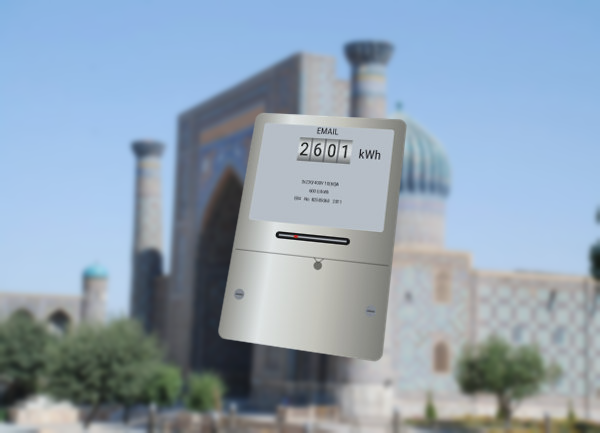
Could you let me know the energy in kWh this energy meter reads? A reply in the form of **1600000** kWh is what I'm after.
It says **2601** kWh
